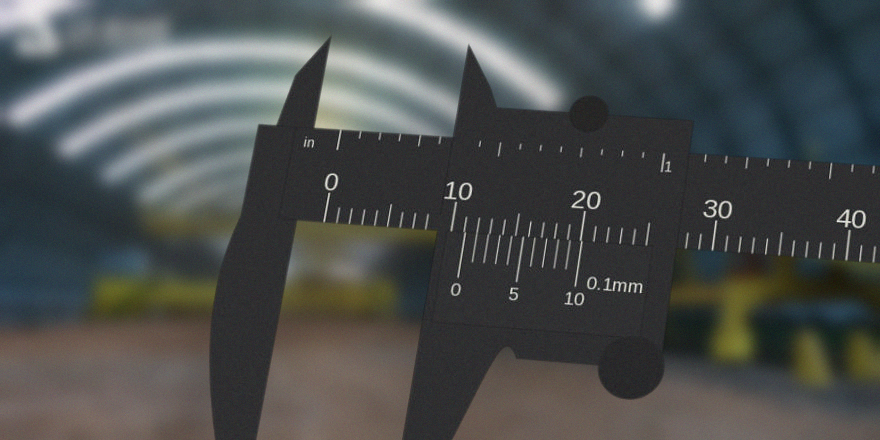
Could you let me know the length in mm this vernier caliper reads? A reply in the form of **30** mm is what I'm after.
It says **11.1** mm
